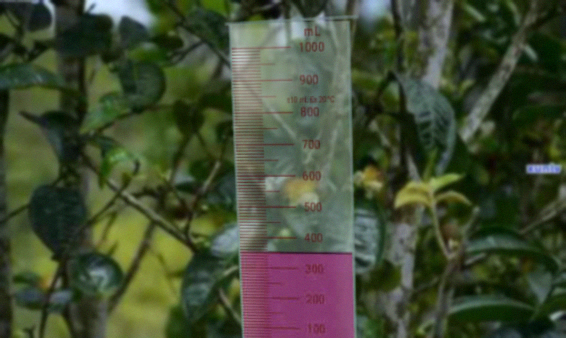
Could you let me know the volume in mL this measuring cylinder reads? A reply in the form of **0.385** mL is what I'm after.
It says **350** mL
